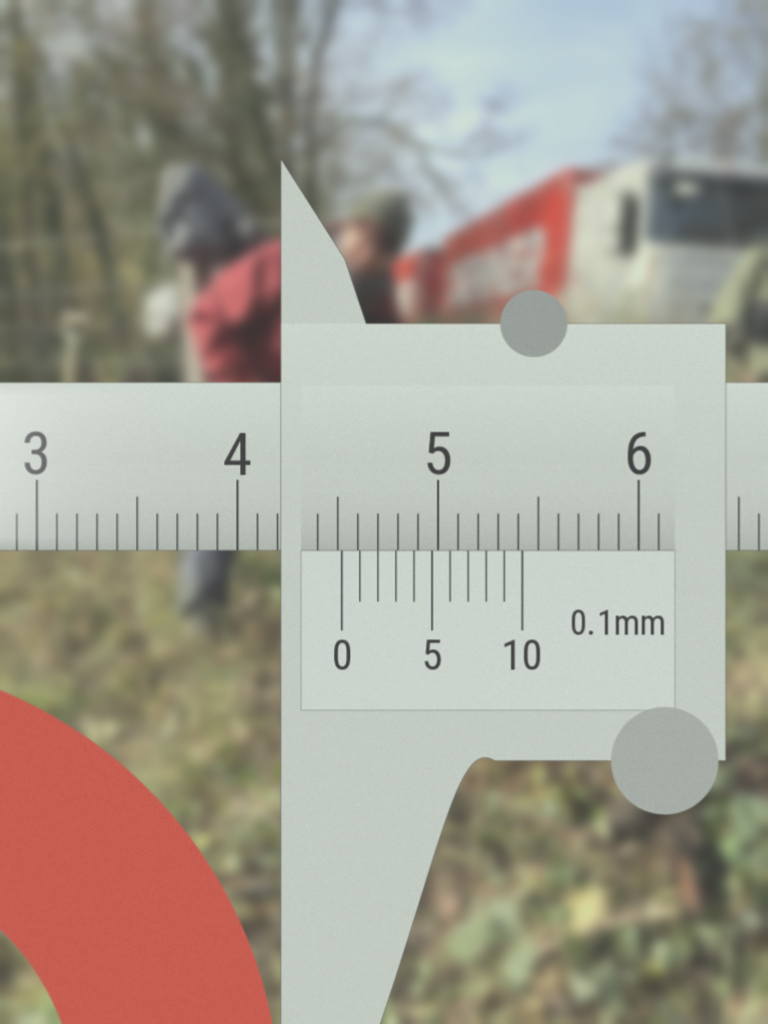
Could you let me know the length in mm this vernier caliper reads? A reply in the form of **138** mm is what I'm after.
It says **45.2** mm
